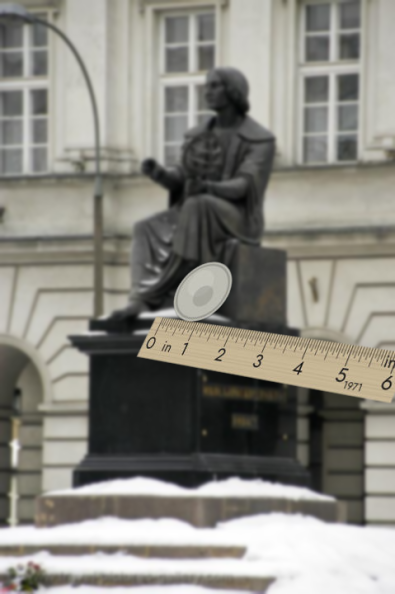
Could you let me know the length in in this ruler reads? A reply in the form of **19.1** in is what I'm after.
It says **1.5** in
